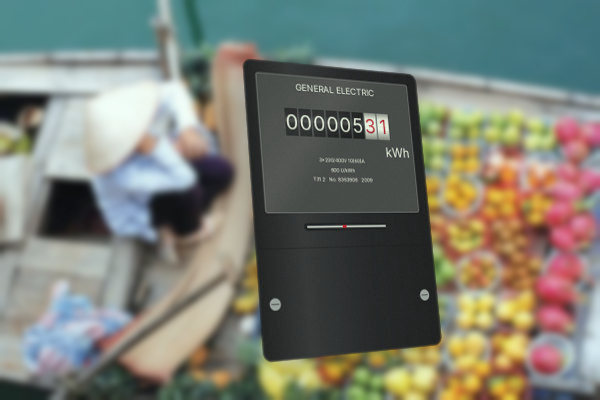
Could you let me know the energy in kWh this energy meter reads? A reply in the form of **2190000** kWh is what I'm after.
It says **5.31** kWh
